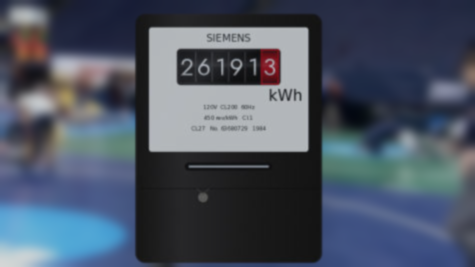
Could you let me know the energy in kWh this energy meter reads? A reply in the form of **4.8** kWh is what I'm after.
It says **26191.3** kWh
